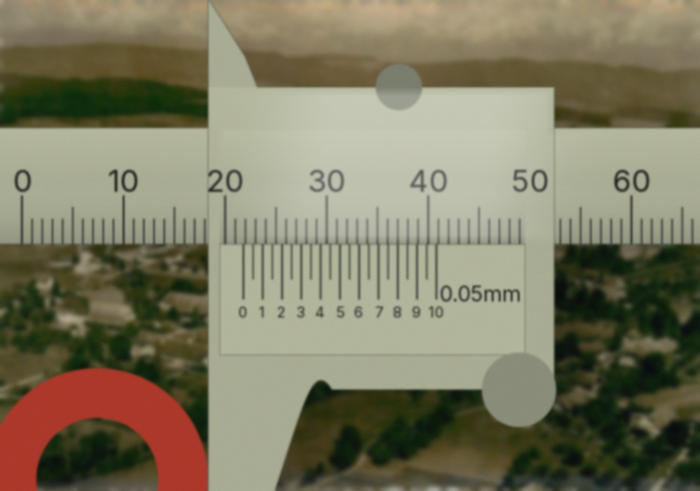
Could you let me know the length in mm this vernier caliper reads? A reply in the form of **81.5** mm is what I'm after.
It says **21.8** mm
